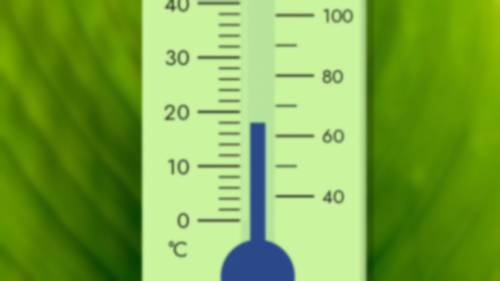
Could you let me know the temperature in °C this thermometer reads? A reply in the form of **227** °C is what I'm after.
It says **18** °C
